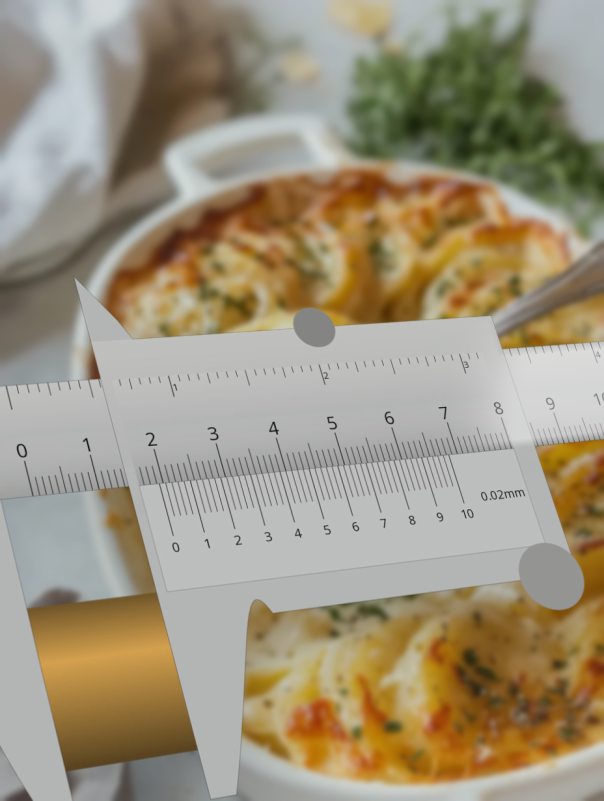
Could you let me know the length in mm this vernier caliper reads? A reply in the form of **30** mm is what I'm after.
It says **19.4** mm
